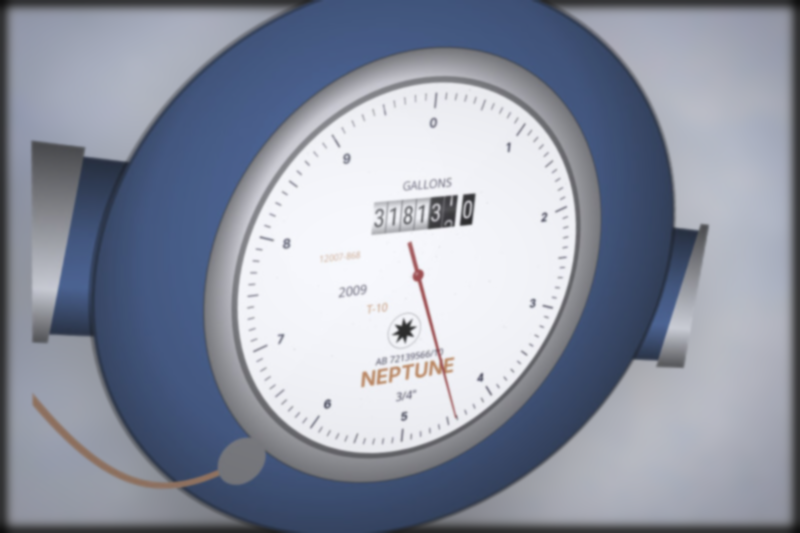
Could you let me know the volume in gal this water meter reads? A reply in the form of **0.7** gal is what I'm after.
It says **3181314.4** gal
